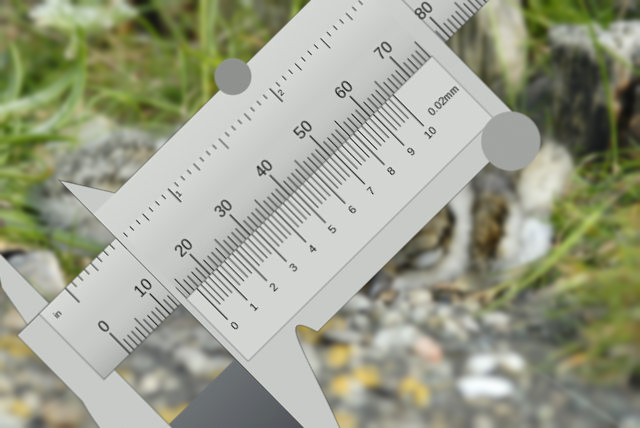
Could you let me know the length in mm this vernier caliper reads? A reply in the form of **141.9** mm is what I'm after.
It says **16.6** mm
